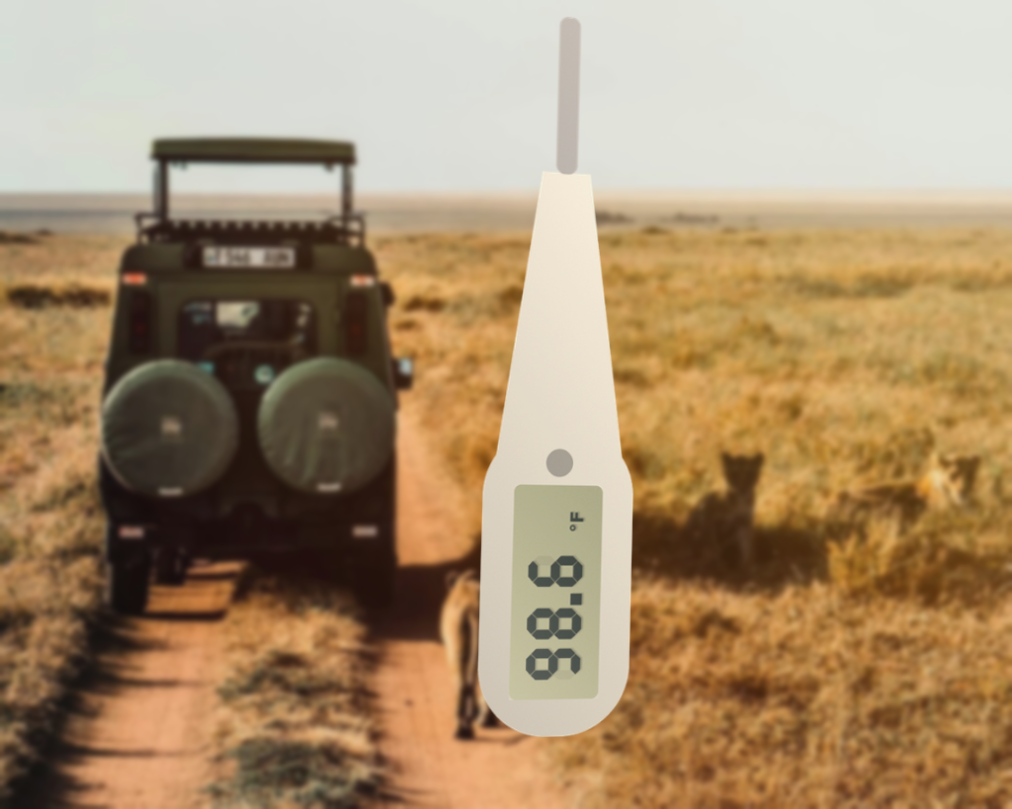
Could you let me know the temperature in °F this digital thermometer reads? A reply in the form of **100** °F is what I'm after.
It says **98.6** °F
